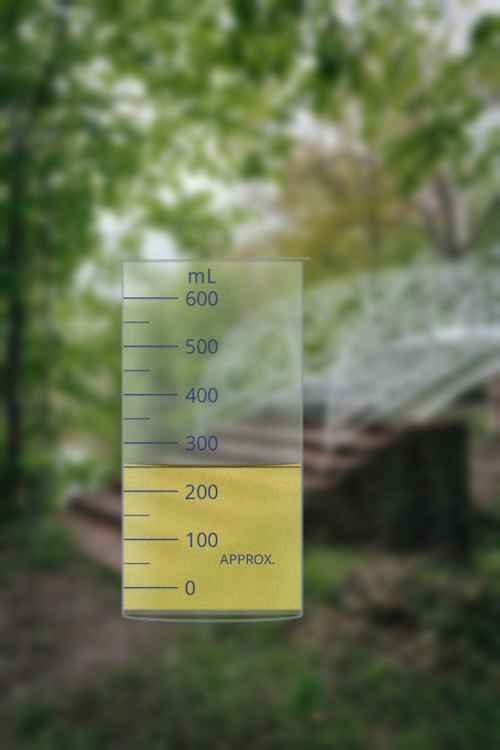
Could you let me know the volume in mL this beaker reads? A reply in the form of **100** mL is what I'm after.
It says **250** mL
